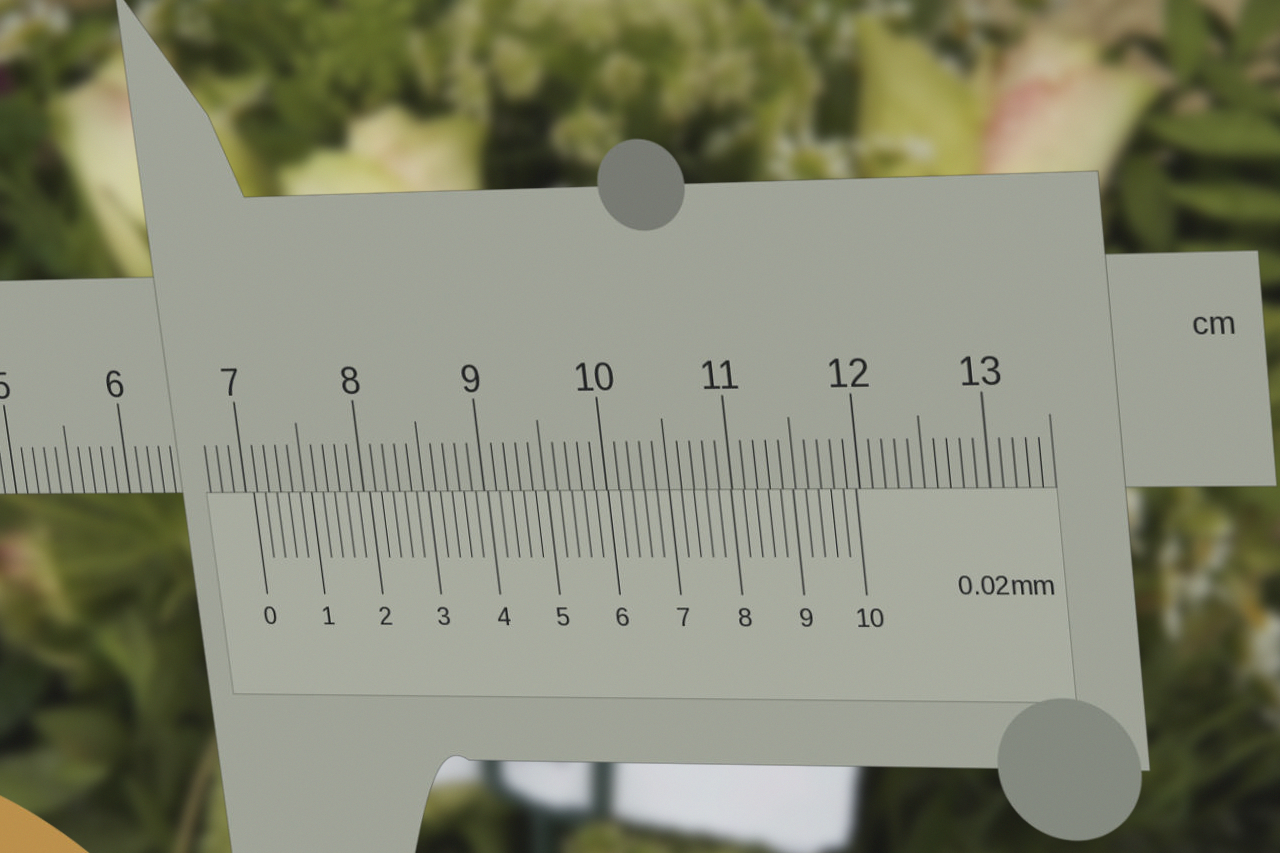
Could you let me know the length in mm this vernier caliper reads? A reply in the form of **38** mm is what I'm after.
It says **70.7** mm
